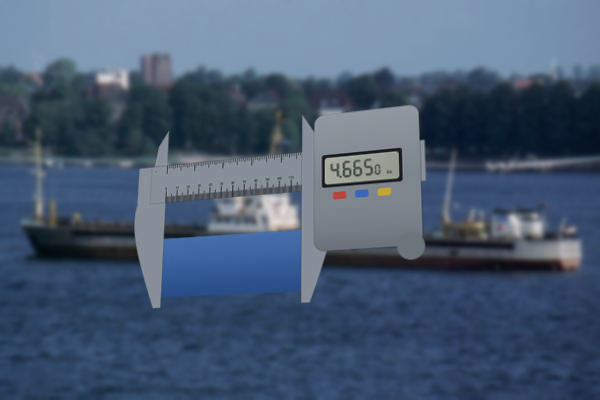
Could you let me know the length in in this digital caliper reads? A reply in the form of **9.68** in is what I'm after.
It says **4.6650** in
